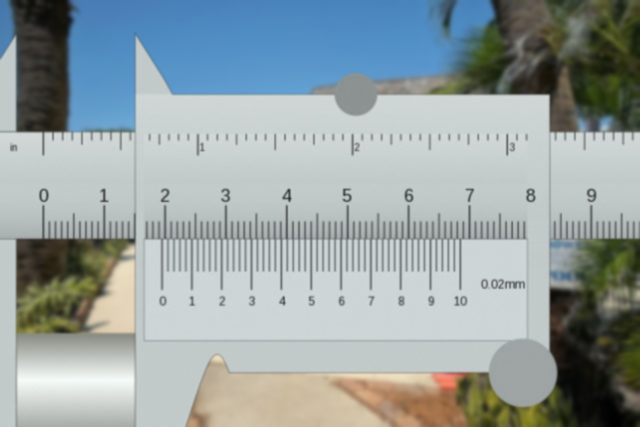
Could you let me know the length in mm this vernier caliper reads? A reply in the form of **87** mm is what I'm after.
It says **19.5** mm
